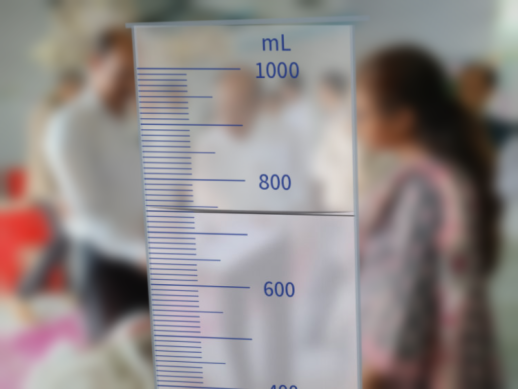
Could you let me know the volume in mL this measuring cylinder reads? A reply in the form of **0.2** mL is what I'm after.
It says **740** mL
